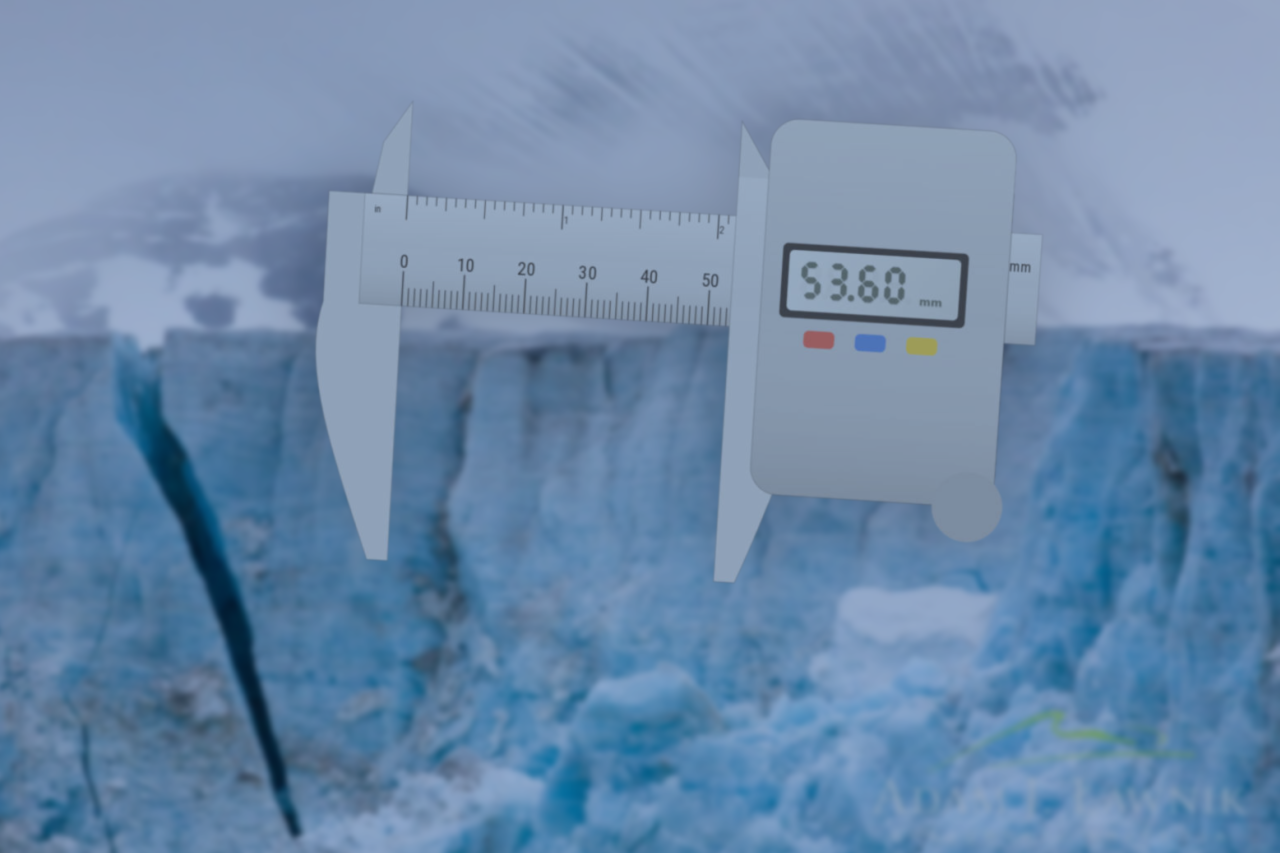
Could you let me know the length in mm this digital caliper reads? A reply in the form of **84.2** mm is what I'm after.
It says **53.60** mm
